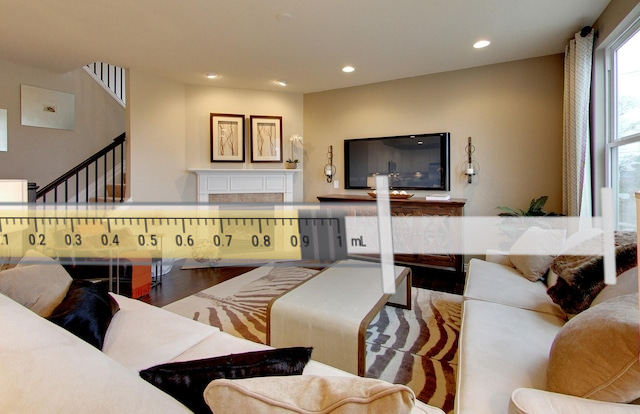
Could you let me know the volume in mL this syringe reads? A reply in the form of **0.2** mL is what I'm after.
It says **0.9** mL
